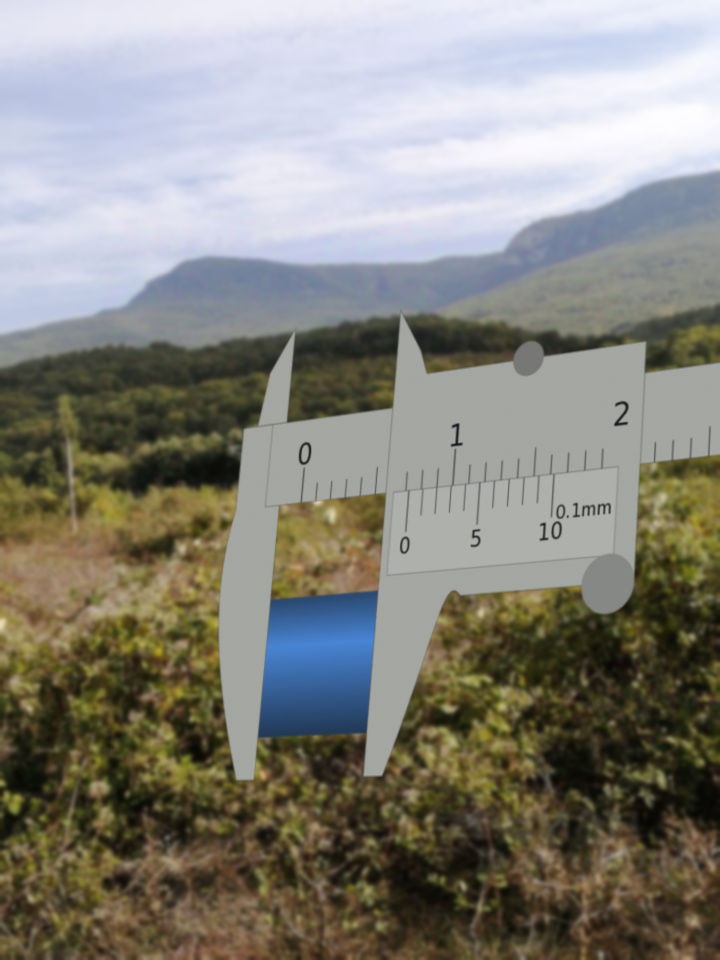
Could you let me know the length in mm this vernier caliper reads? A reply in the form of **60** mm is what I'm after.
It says **7.2** mm
